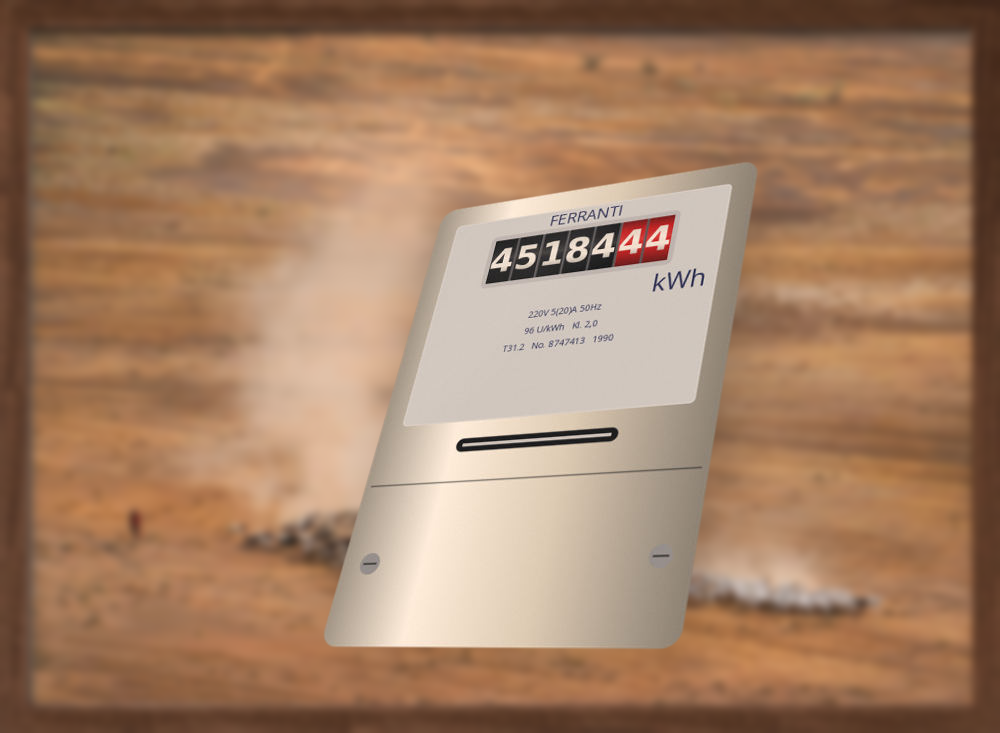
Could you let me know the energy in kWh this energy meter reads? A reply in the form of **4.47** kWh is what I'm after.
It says **45184.44** kWh
